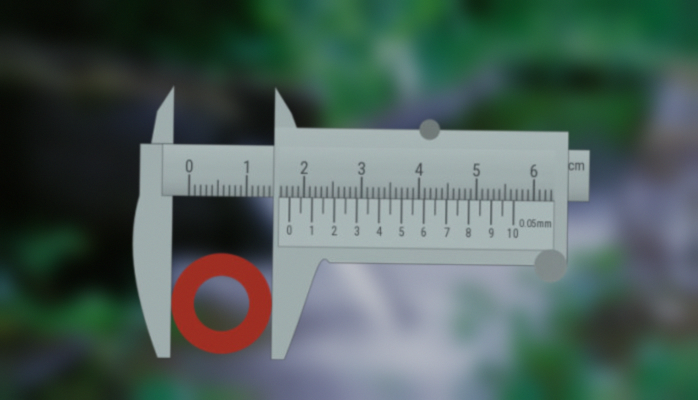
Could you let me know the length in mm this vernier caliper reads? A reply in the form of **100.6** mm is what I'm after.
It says **17.5** mm
